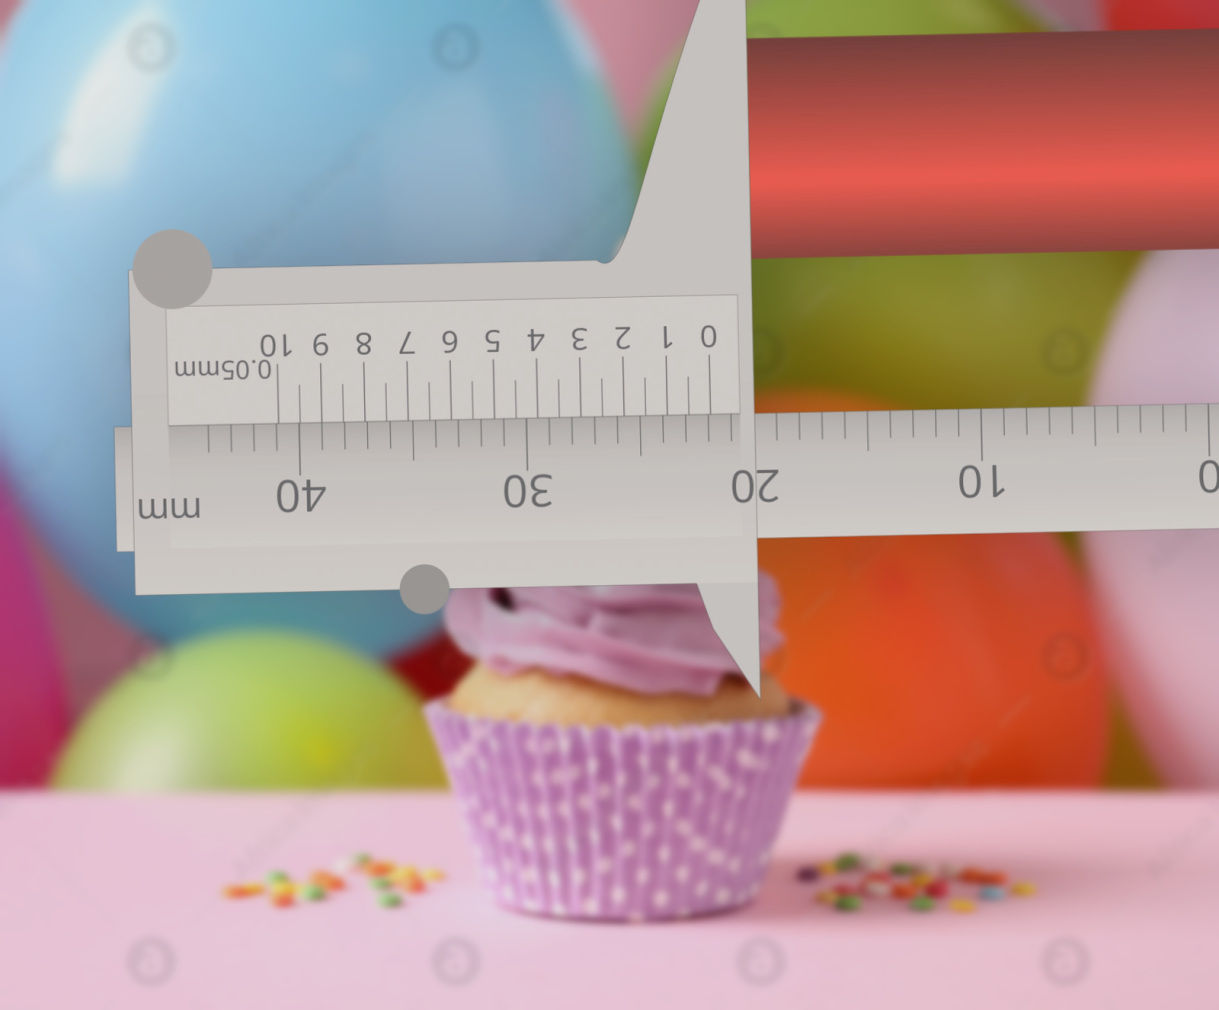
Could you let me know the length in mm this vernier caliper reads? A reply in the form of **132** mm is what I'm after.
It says **21.90** mm
